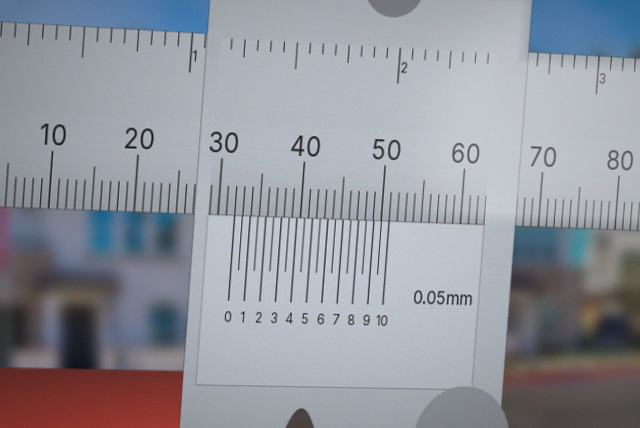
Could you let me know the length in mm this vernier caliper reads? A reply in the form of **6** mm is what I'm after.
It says **32.0** mm
